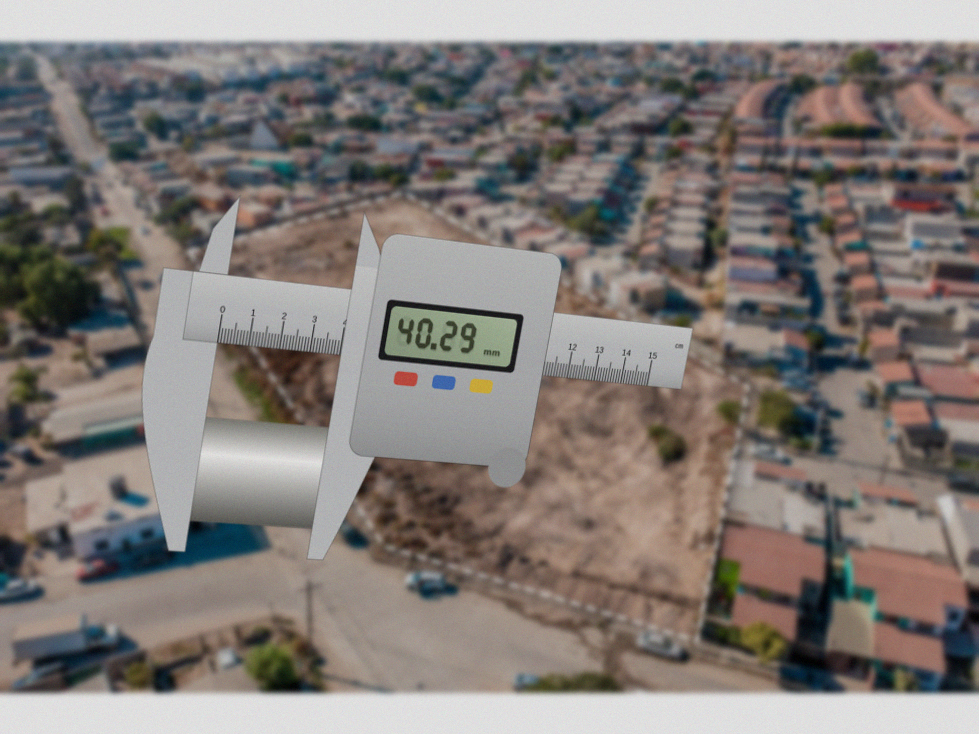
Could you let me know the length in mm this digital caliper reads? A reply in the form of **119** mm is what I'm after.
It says **40.29** mm
